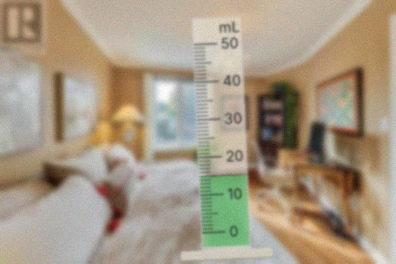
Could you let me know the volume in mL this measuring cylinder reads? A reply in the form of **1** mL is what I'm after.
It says **15** mL
